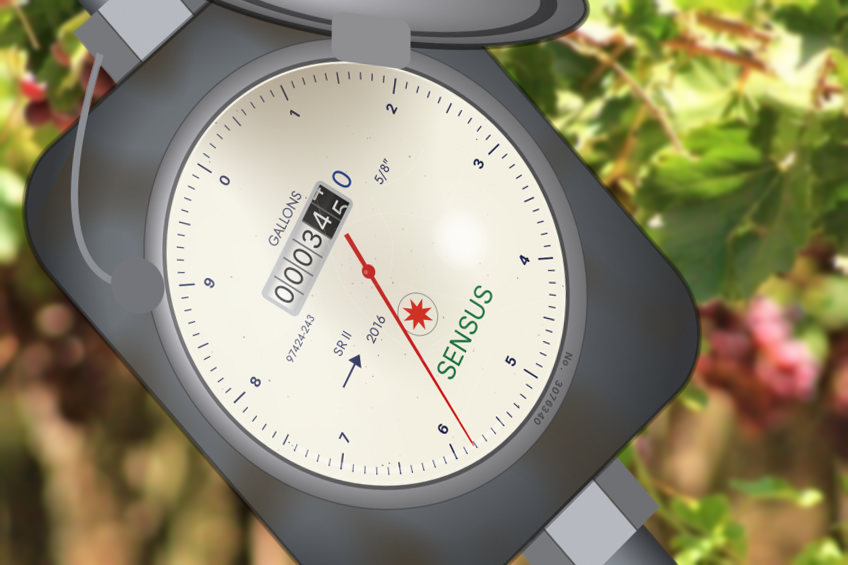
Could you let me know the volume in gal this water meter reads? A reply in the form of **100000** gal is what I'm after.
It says **3445.8** gal
